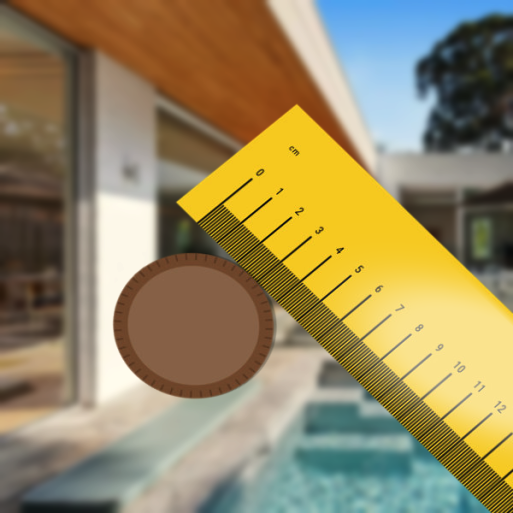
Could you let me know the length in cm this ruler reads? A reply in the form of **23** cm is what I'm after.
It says **5.5** cm
